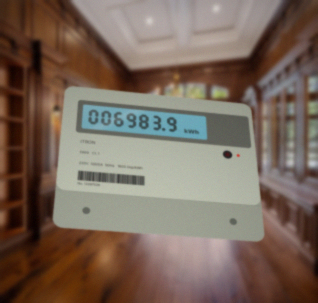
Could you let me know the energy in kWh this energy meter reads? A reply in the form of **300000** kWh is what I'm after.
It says **6983.9** kWh
